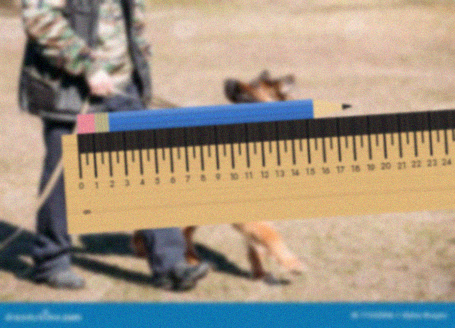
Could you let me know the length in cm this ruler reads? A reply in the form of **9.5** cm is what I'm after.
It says **18** cm
